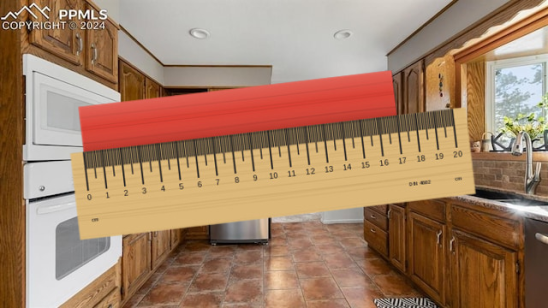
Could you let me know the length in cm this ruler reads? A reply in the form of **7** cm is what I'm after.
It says **17** cm
